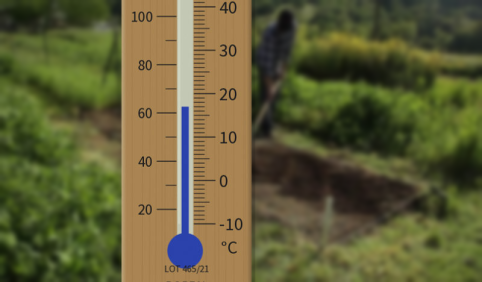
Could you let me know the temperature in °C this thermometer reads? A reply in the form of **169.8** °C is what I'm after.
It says **17** °C
